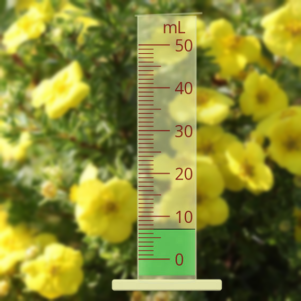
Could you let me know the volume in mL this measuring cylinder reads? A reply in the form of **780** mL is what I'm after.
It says **7** mL
